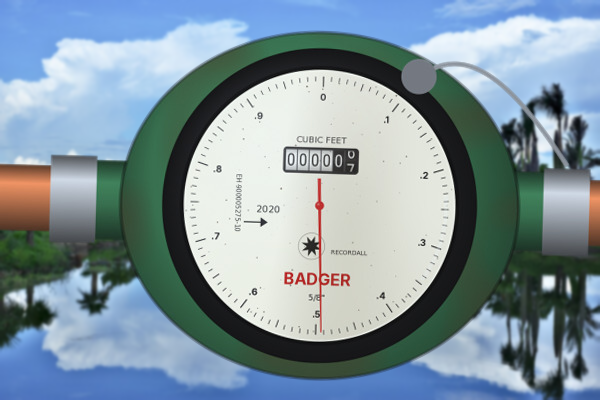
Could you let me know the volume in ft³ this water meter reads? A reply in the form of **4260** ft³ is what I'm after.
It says **6.49** ft³
